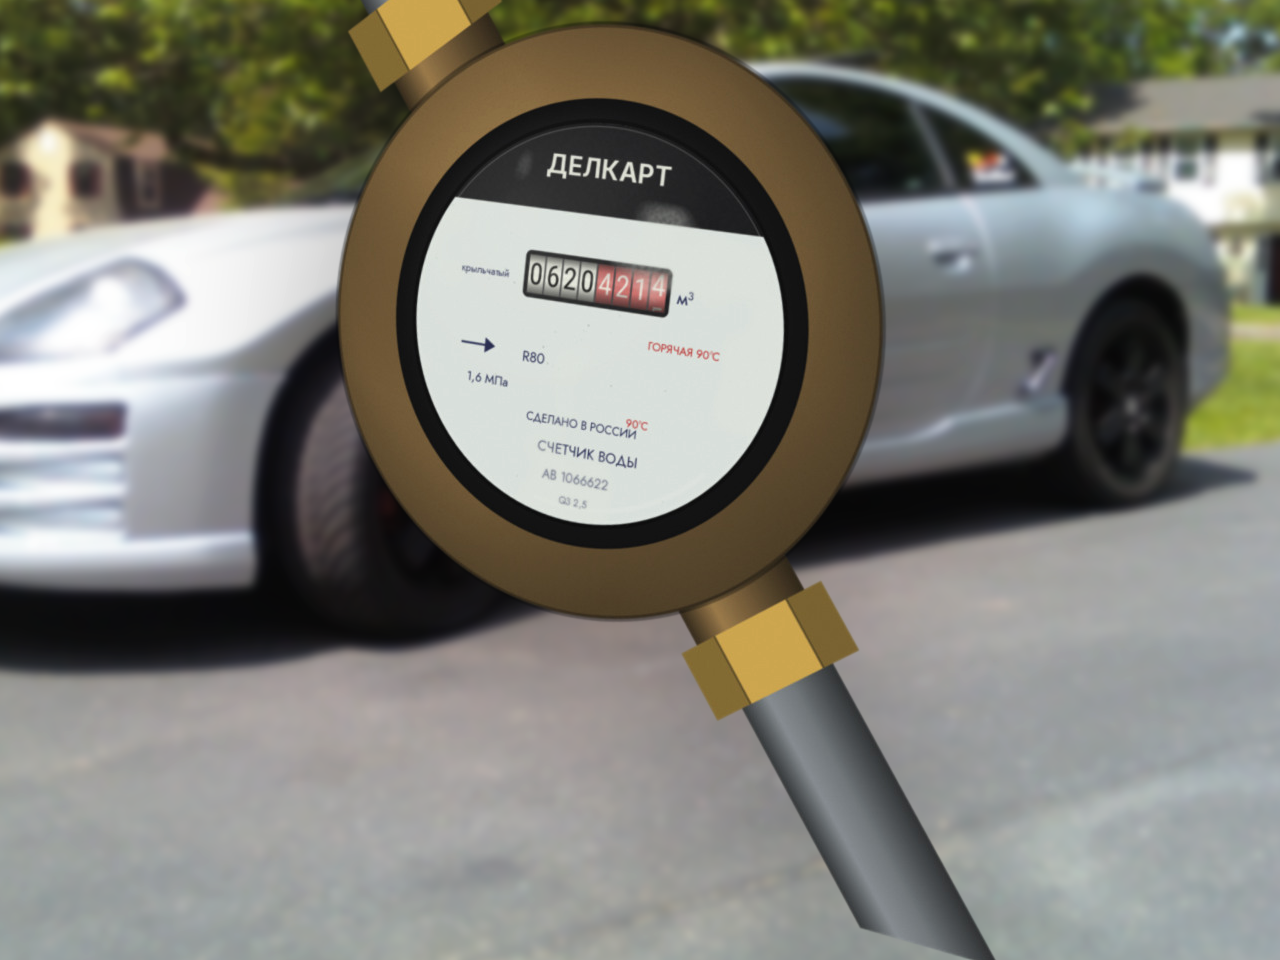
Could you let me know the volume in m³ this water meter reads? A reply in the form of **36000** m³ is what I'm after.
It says **620.4214** m³
